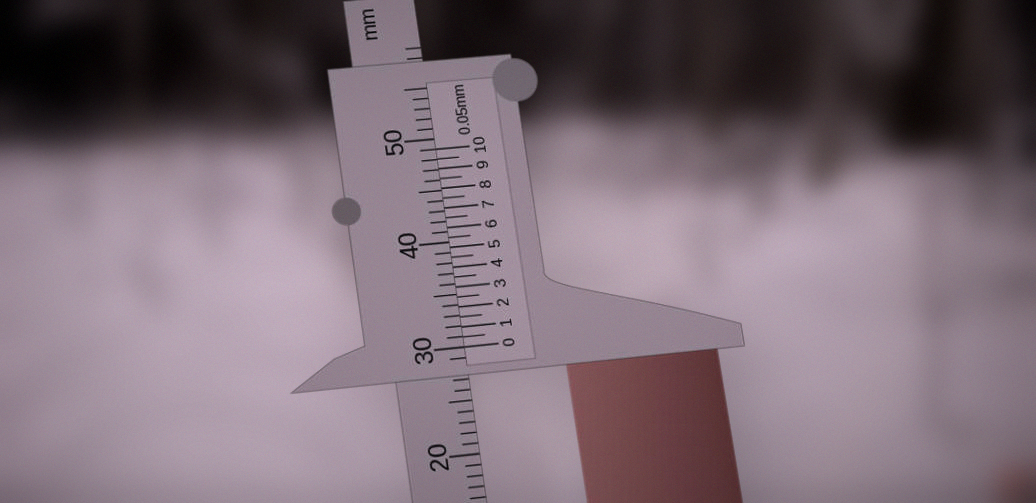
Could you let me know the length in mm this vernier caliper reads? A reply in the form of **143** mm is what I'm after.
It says **30.0** mm
